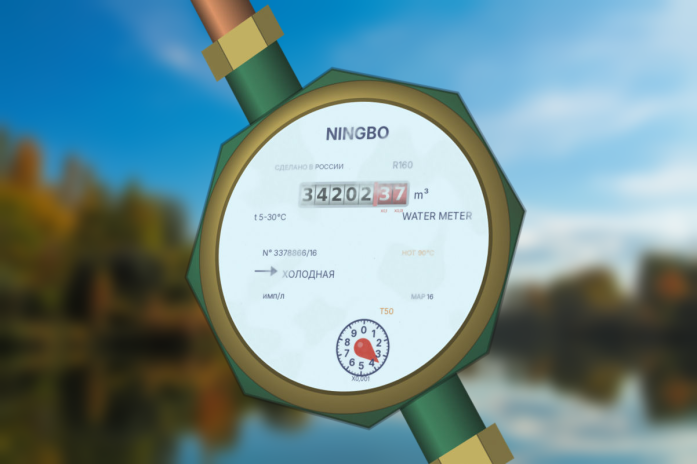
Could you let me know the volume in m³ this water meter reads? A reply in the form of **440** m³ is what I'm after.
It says **34202.373** m³
